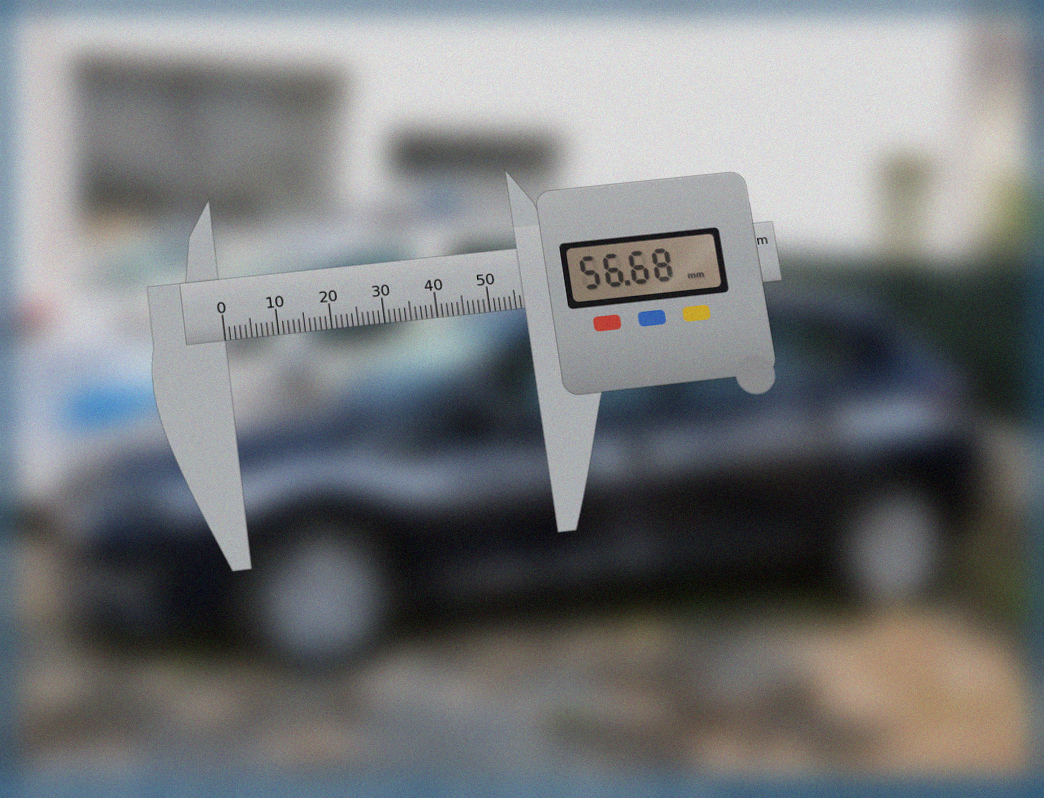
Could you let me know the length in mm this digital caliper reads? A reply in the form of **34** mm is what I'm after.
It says **56.68** mm
